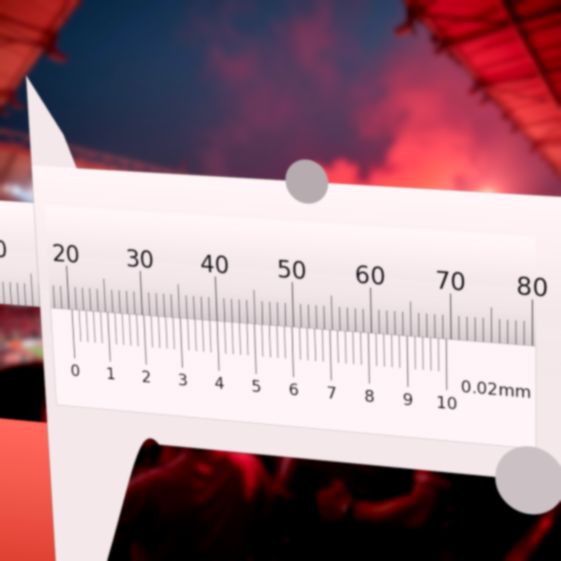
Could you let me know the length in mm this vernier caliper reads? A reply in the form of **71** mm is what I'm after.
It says **20.4** mm
